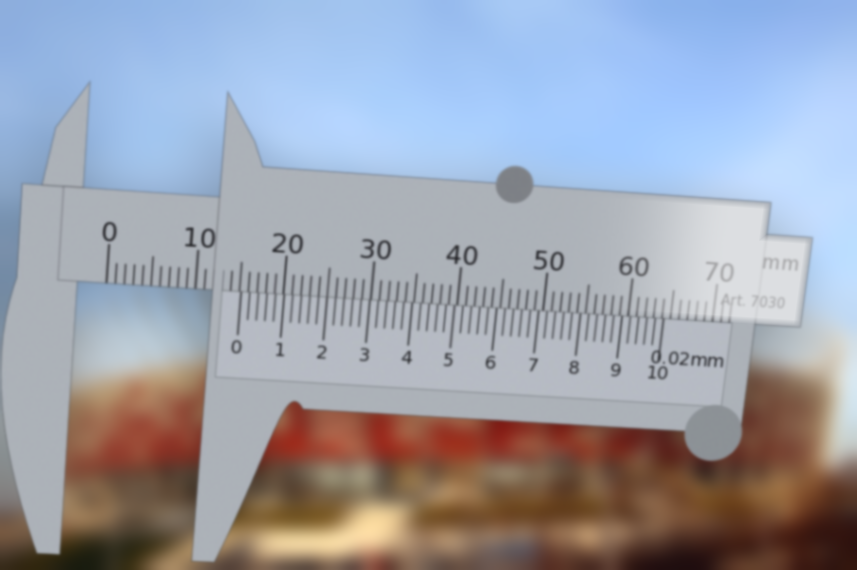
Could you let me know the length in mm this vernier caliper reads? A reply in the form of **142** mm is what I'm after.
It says **15.2** mm
